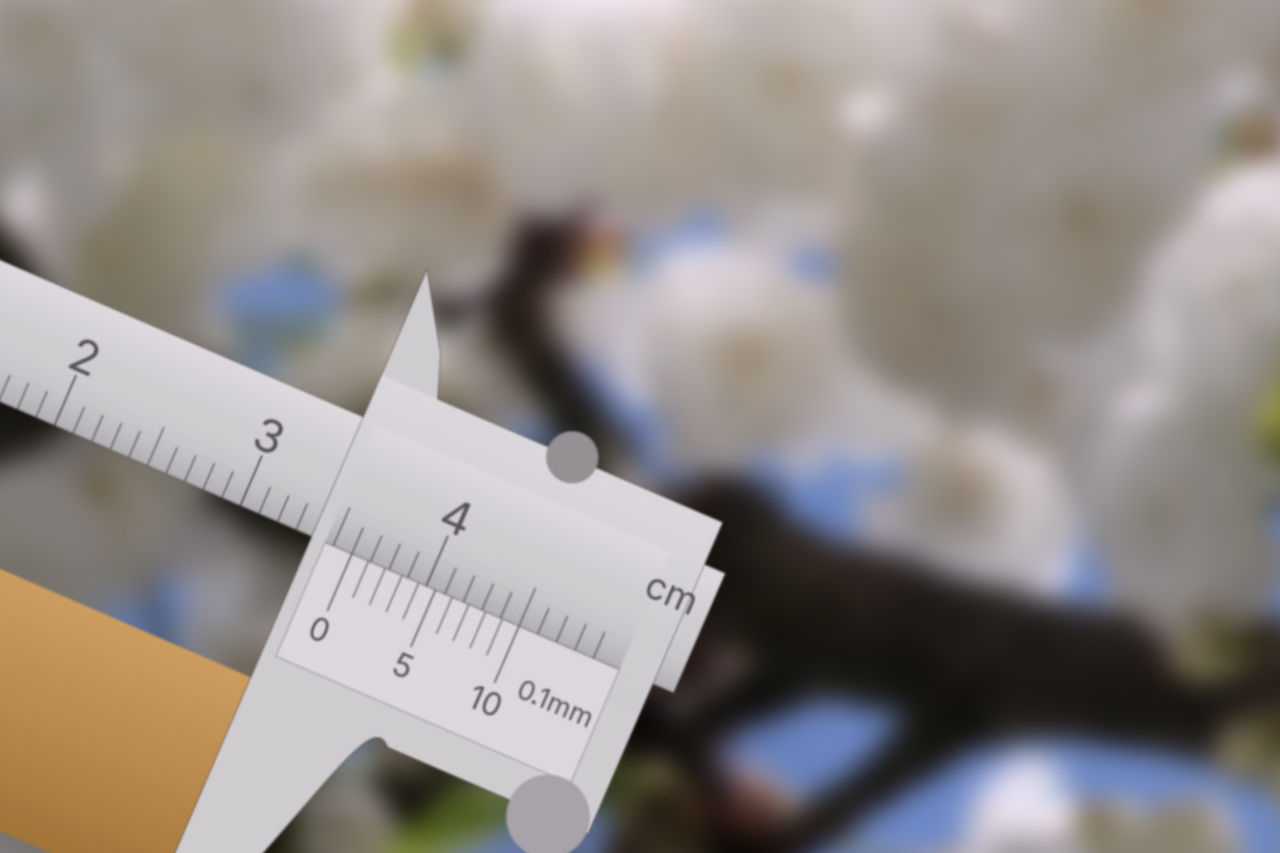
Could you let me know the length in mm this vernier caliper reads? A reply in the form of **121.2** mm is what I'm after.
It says **36.0** mm
